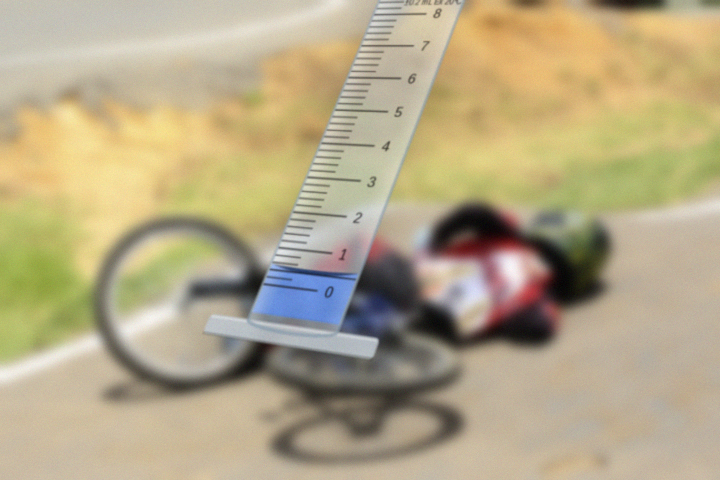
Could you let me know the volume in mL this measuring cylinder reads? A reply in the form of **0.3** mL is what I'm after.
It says **0.4** mL
